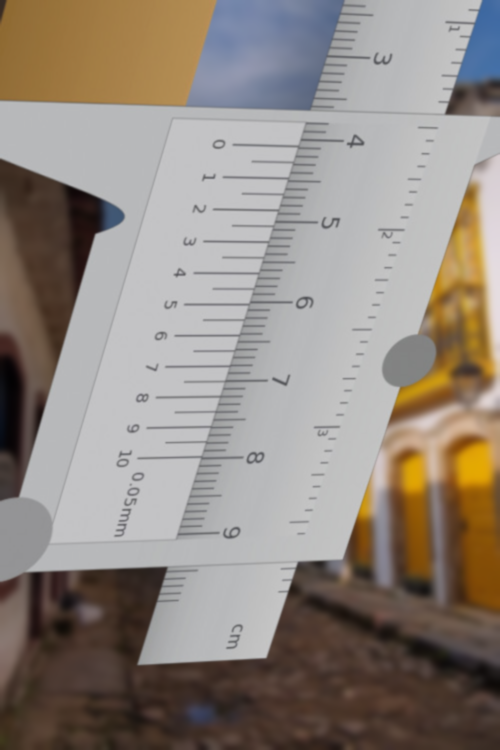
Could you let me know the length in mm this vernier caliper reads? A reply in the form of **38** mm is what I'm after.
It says **40.8** mm
